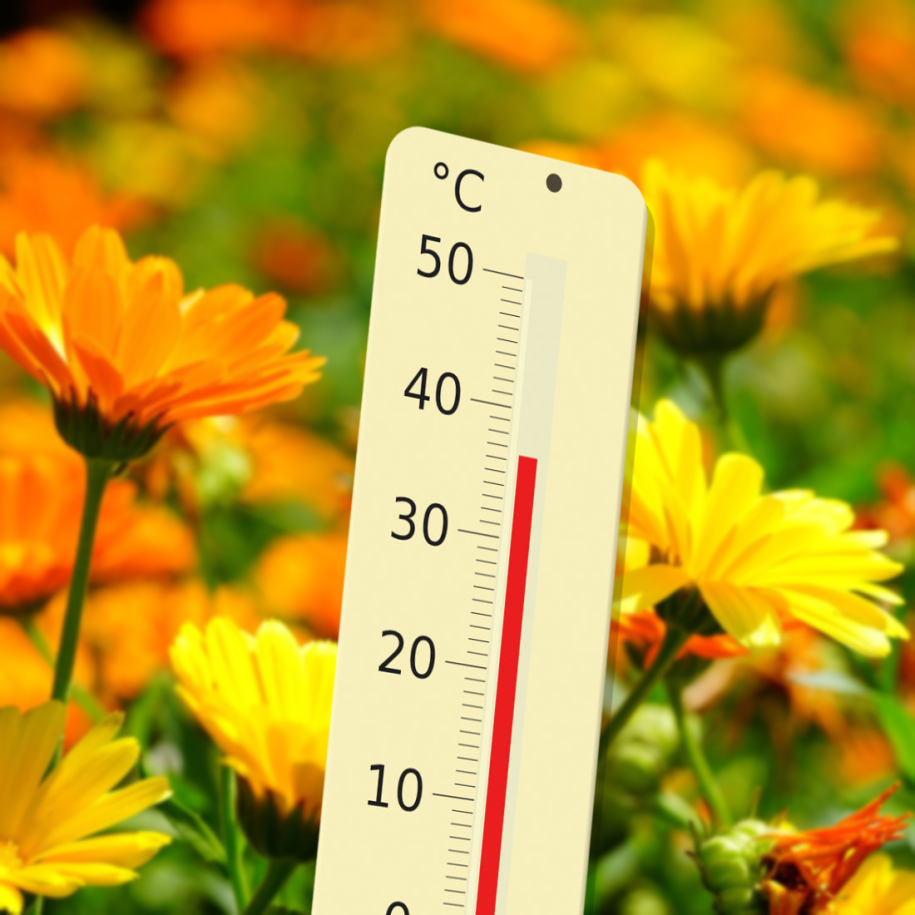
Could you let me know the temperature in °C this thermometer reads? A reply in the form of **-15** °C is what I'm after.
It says **36.5** °C
